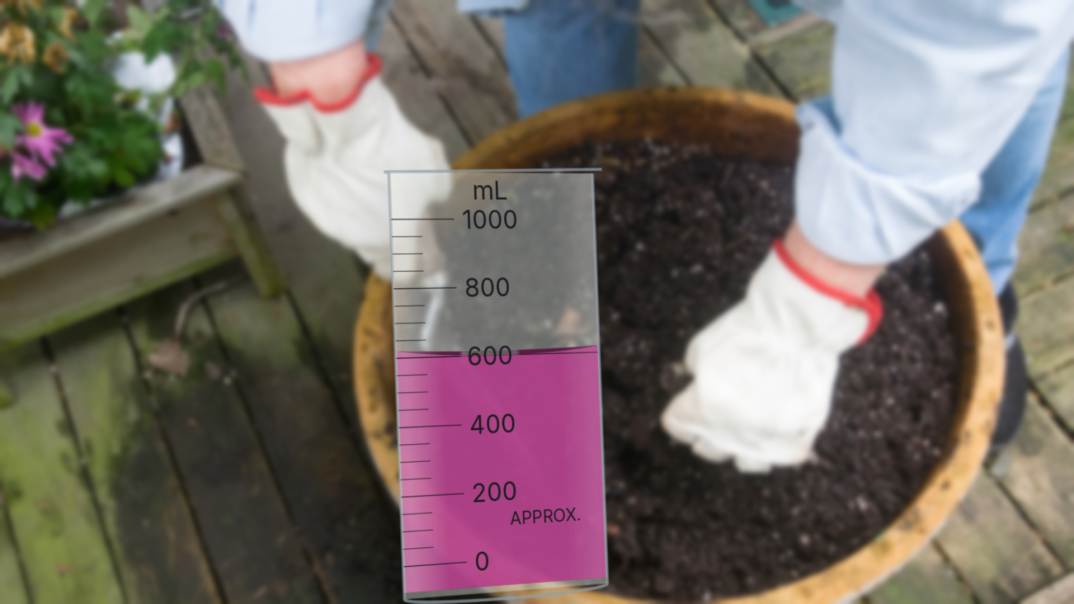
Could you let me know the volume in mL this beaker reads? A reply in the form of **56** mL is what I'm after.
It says **600** mL
